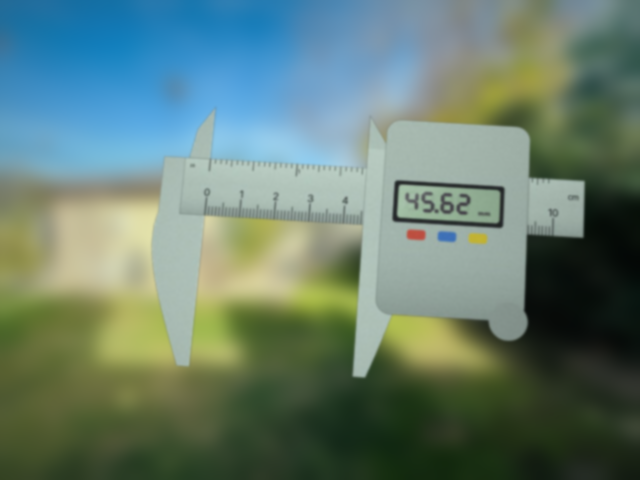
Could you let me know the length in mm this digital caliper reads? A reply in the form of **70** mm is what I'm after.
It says **45.62** mm
